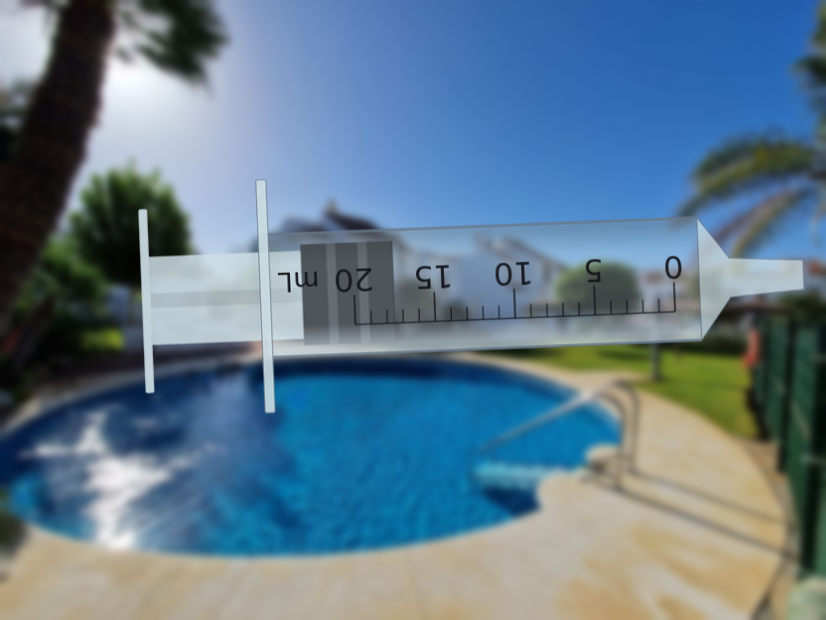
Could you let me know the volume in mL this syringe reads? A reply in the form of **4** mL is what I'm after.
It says **17.5** mL
